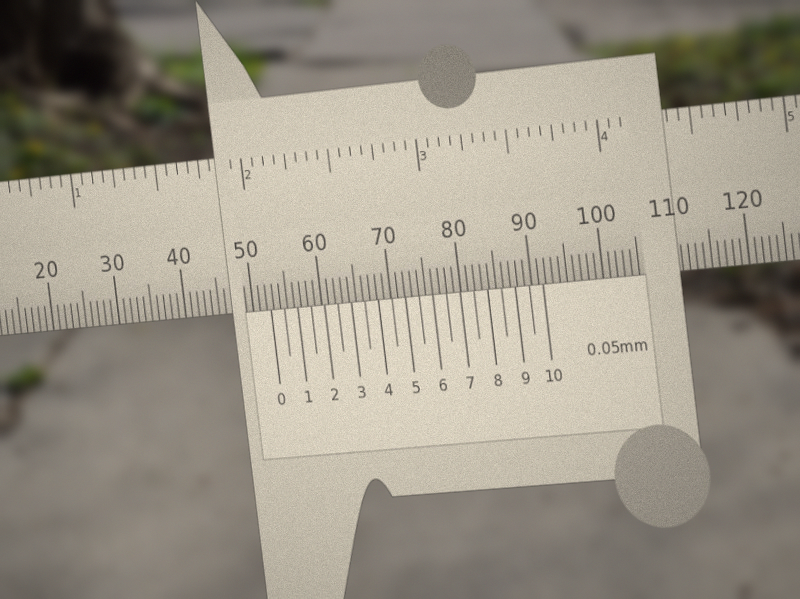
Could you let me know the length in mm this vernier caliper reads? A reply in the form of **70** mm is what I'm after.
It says **52.6** mm
